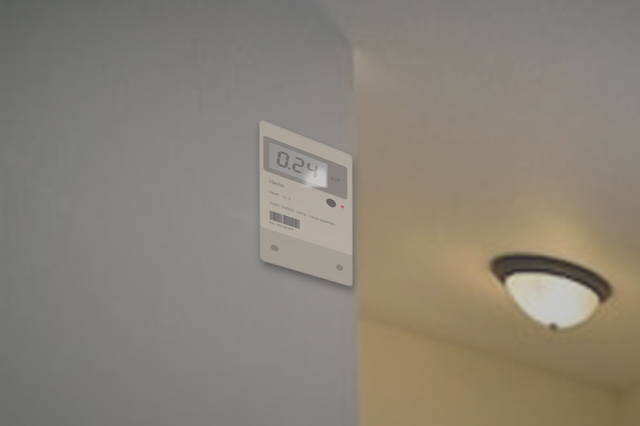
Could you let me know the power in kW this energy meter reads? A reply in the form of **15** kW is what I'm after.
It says **0.24** kW
